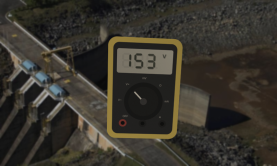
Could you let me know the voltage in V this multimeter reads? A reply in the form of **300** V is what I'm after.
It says **153** V
